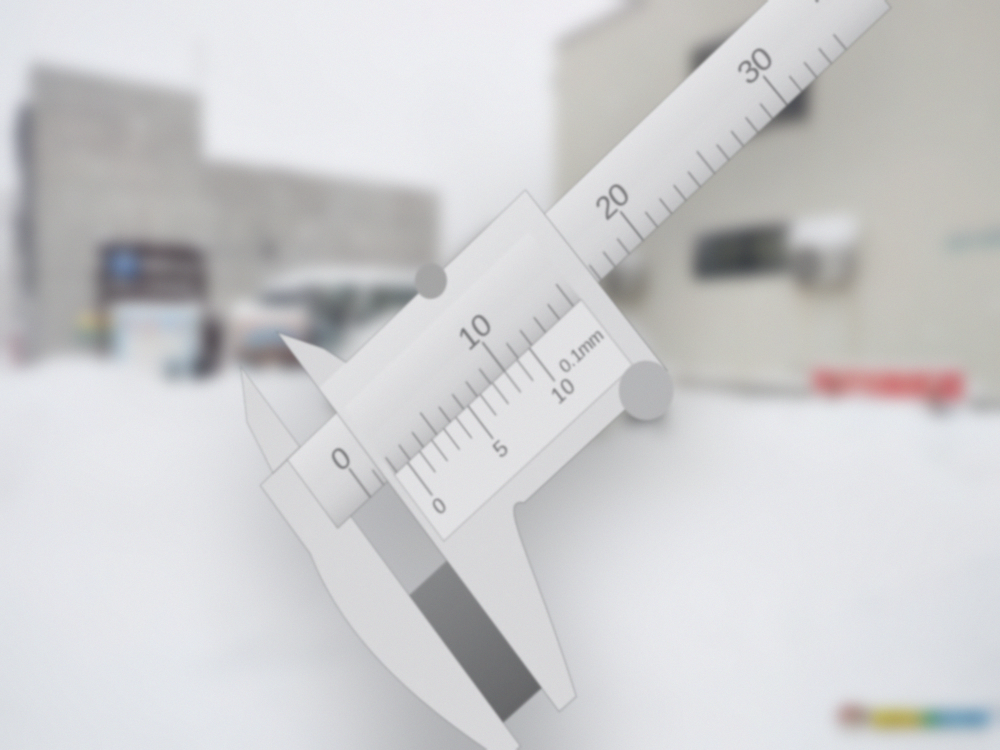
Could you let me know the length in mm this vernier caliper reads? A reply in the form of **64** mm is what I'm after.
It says **2.8** mm
